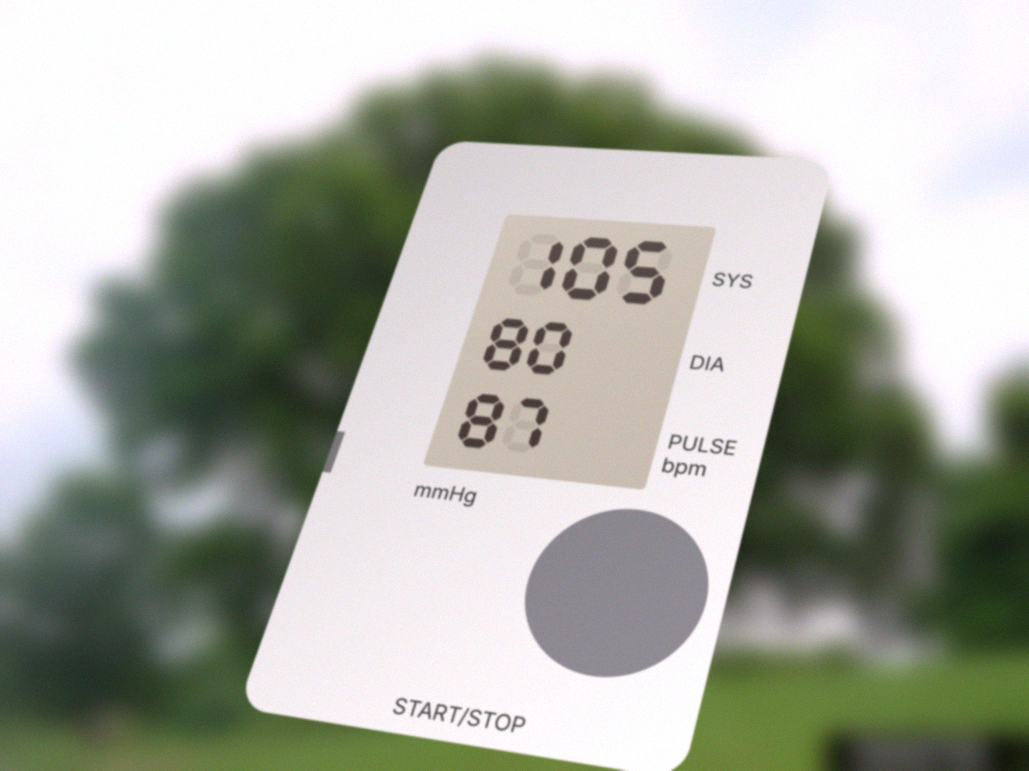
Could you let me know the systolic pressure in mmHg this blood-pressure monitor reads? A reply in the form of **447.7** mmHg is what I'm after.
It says **105** mmHg
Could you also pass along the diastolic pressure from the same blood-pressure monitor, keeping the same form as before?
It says **80** mmHg
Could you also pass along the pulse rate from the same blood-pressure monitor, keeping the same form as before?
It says **87** bpm
